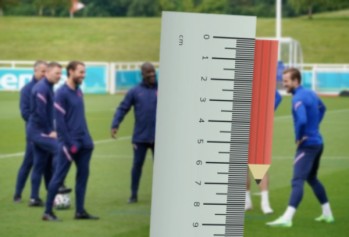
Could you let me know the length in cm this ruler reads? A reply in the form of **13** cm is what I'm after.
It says **7** cm
